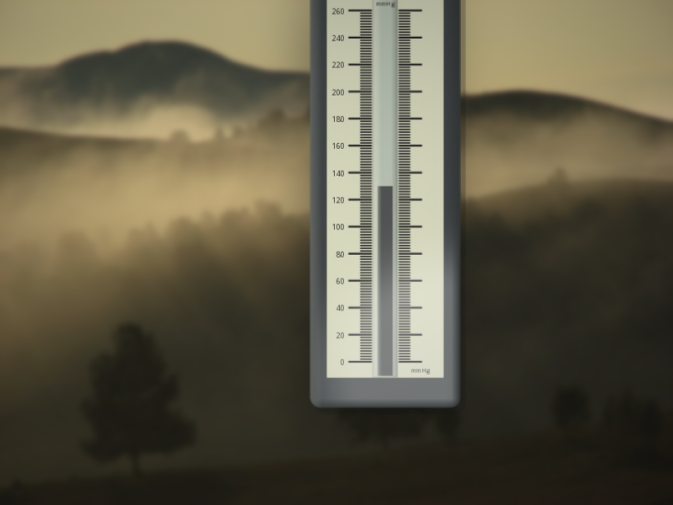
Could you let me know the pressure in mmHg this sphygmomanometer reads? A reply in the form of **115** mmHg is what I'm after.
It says **130** mmHg
